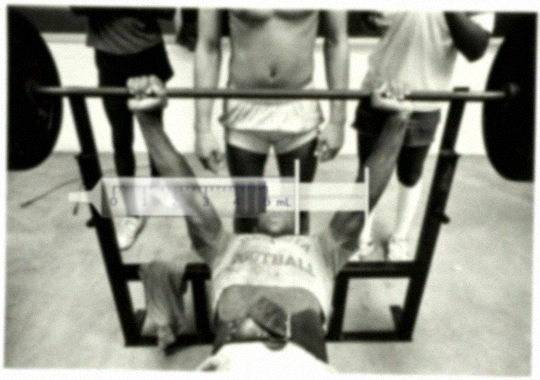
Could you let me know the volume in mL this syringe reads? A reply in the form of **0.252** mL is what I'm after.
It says **4** mL
